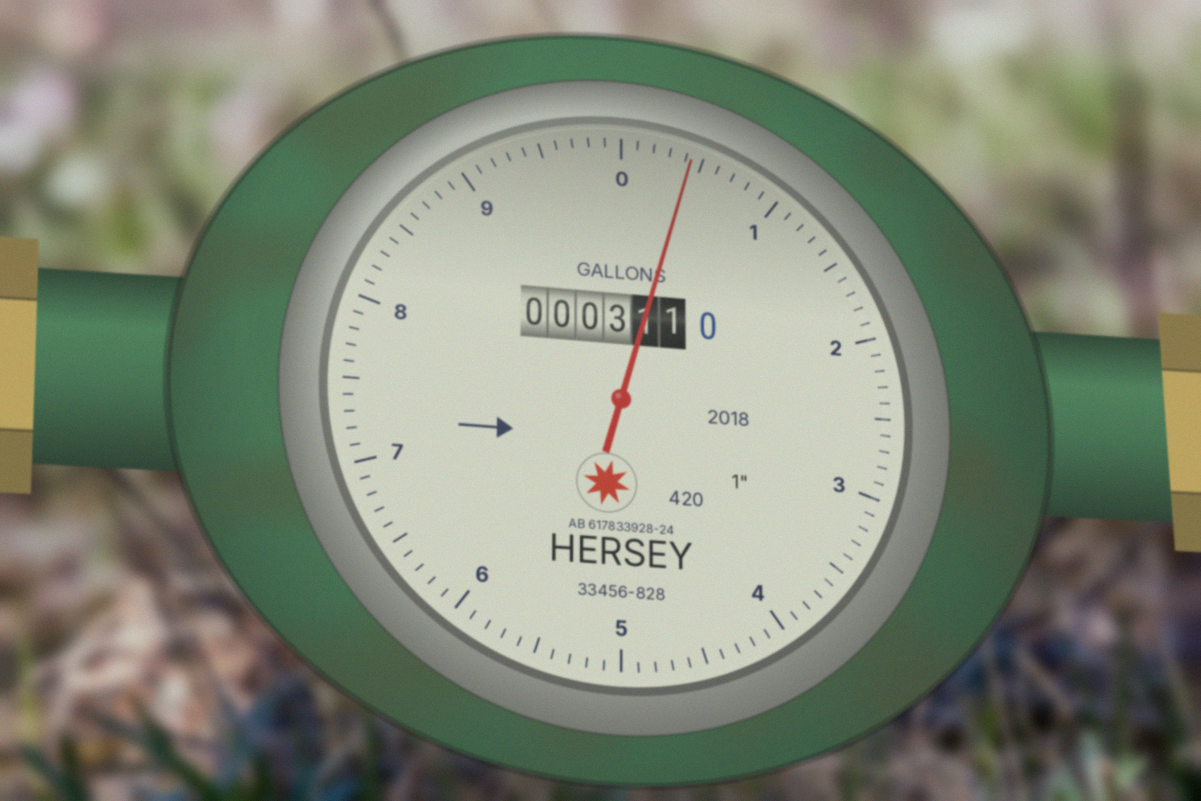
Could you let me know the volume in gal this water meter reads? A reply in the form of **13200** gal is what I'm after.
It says **3110.4** gal
